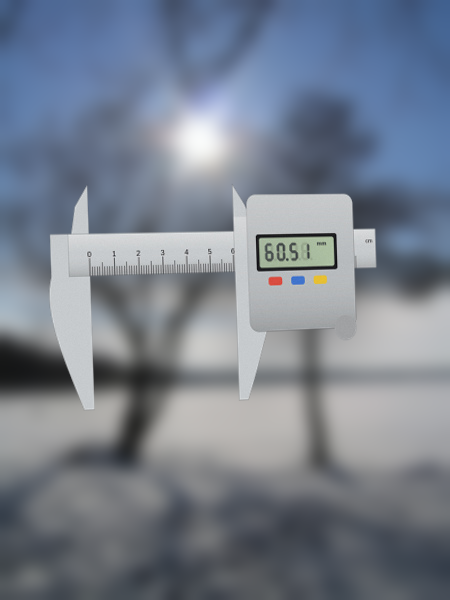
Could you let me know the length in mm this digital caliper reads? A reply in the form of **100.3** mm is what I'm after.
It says **60.51** mm
